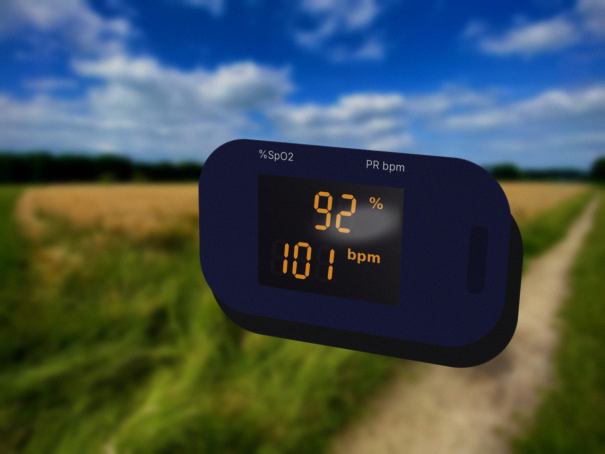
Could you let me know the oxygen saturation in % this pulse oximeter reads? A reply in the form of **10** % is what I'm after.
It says **92** %
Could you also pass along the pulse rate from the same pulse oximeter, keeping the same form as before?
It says **101** bpm
